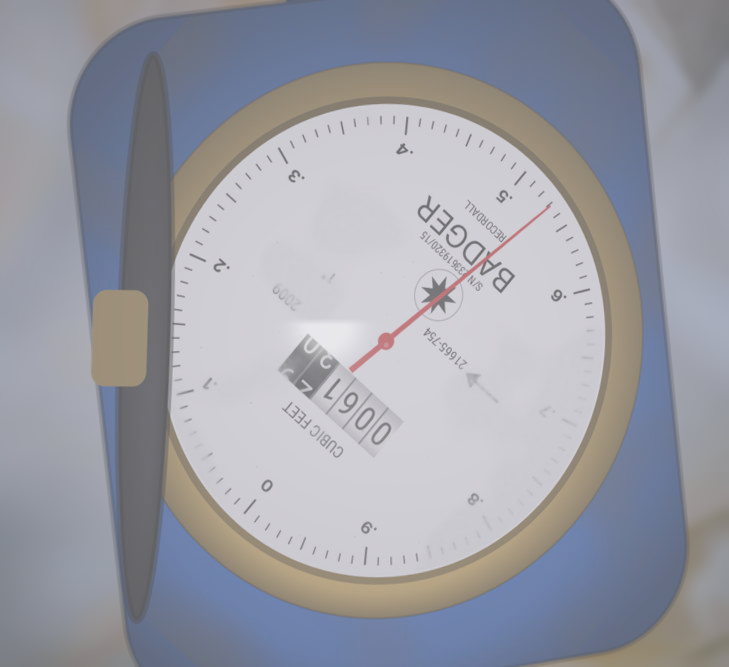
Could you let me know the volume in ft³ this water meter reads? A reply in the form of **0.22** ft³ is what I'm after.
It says **6129.53** ft³
